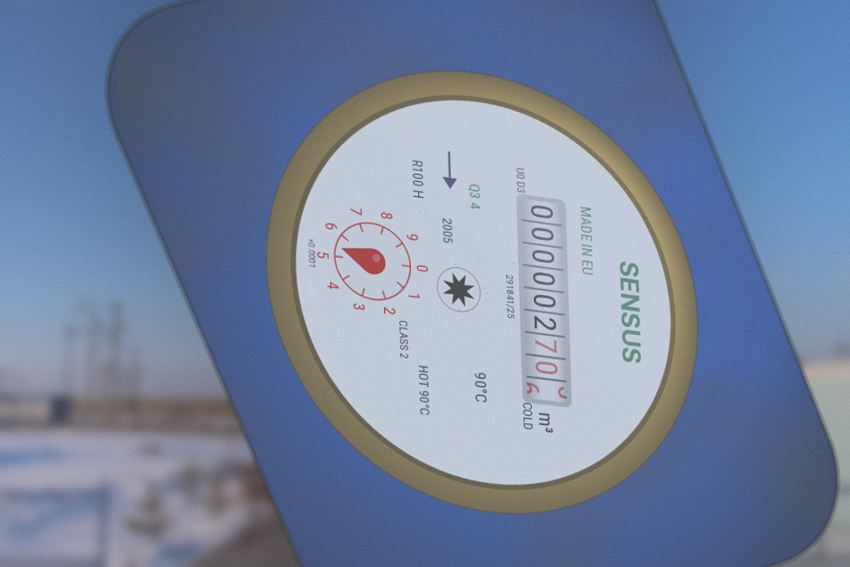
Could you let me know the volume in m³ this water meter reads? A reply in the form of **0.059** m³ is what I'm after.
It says **2.7055** m³
